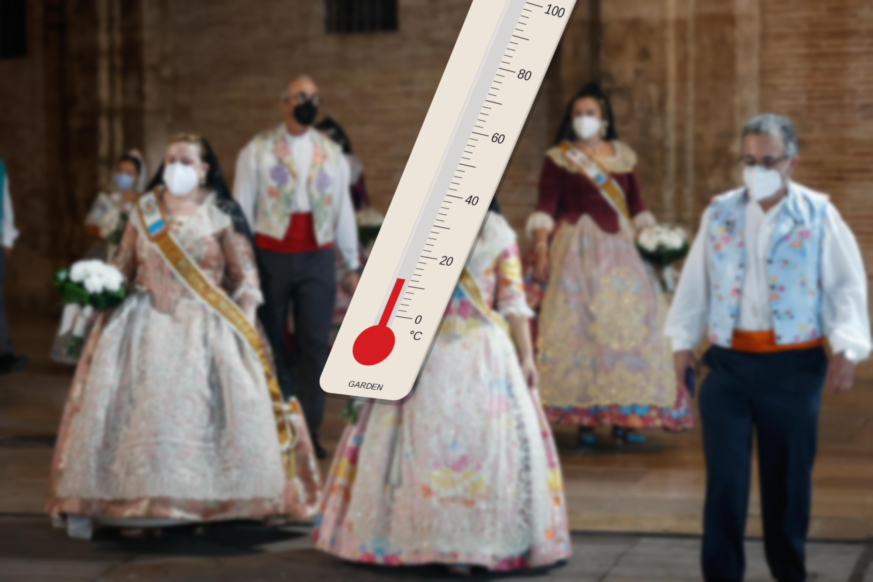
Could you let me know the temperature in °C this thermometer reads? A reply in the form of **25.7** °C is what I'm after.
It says **12** °C
